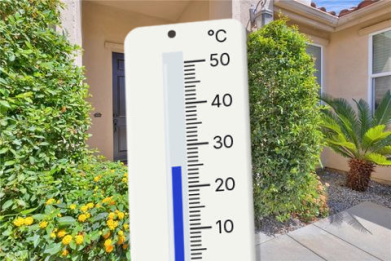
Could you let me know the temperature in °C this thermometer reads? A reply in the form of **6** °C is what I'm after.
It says **25** °C
